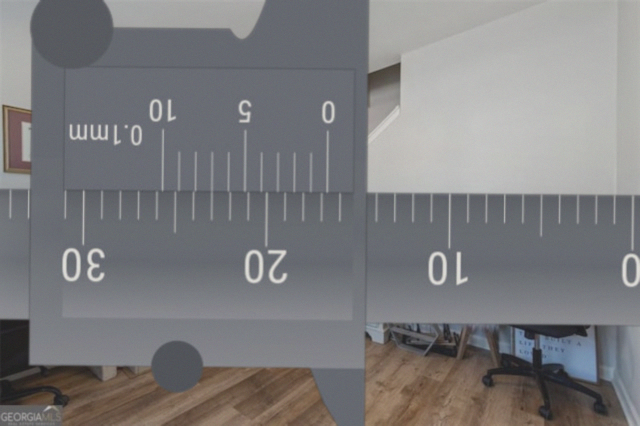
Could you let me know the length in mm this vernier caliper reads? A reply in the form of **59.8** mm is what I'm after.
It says **16.7** mm
